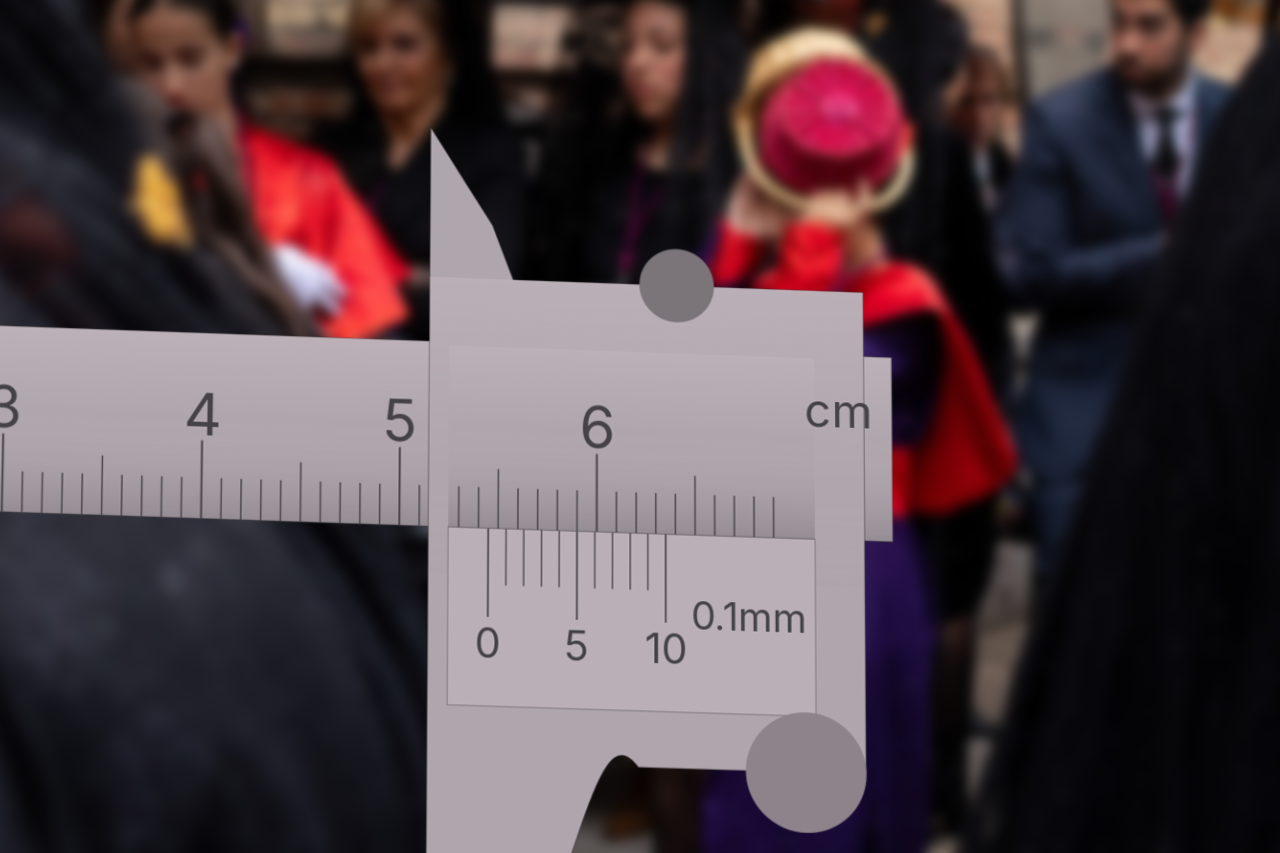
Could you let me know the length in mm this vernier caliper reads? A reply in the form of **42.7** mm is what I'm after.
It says **54.5** mm
